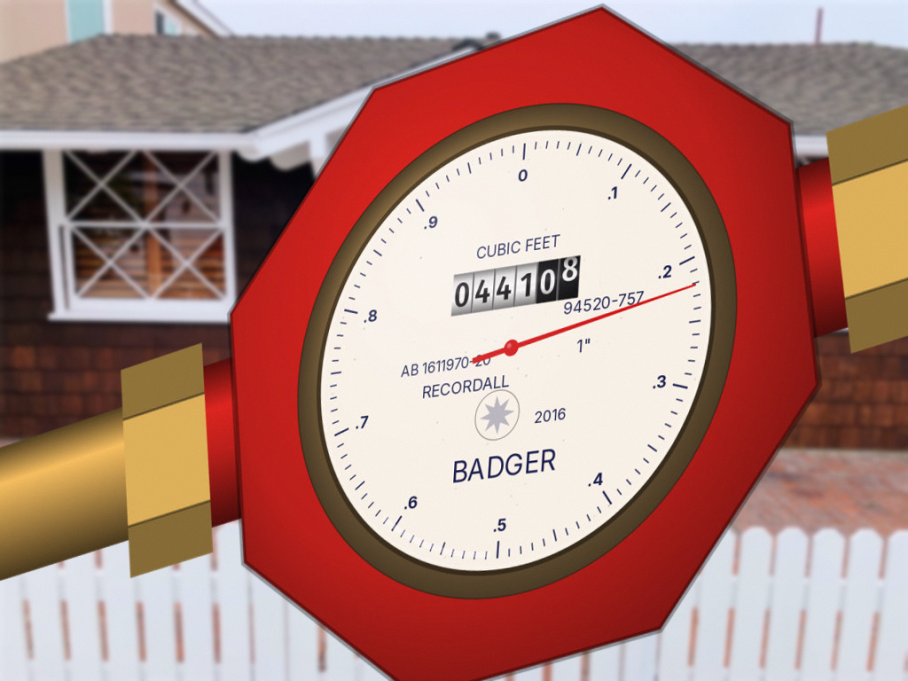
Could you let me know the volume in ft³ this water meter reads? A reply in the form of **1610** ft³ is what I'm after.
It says **44108.22** ft³
